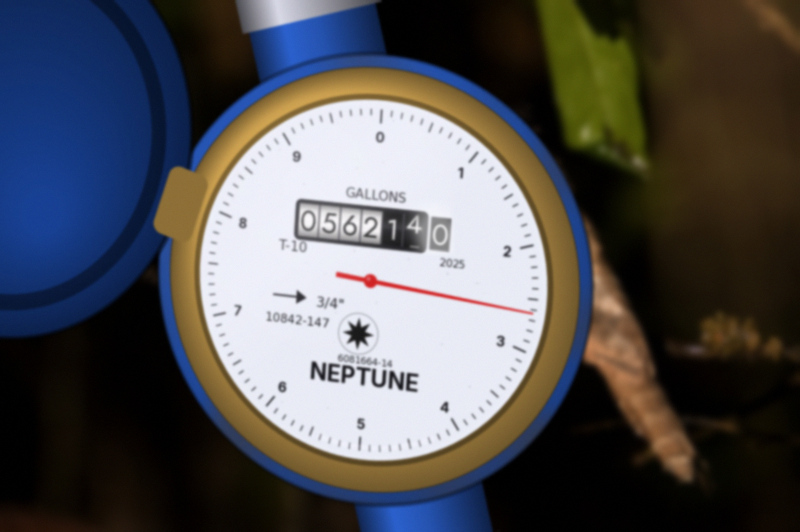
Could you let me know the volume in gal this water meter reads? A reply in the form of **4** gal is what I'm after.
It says **562142.6** gal
